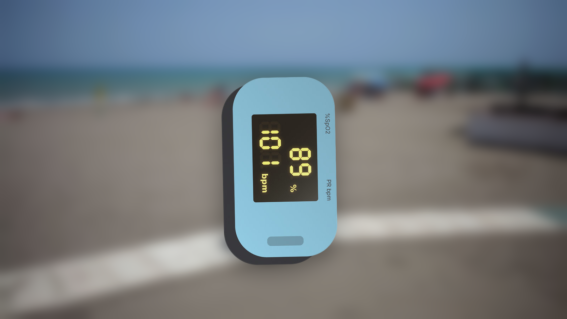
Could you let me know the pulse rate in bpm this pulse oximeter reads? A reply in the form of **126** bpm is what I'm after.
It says **101** bpm
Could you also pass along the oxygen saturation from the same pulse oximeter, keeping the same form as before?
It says **89** %
